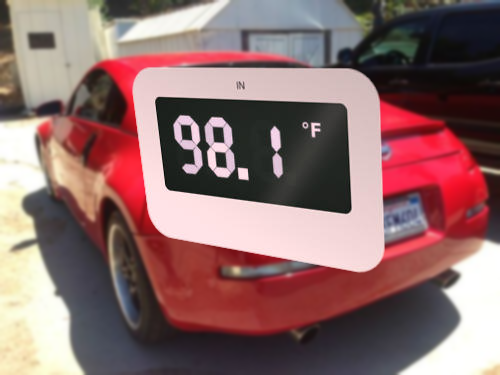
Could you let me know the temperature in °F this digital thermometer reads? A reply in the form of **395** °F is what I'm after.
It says **98.1** °F
